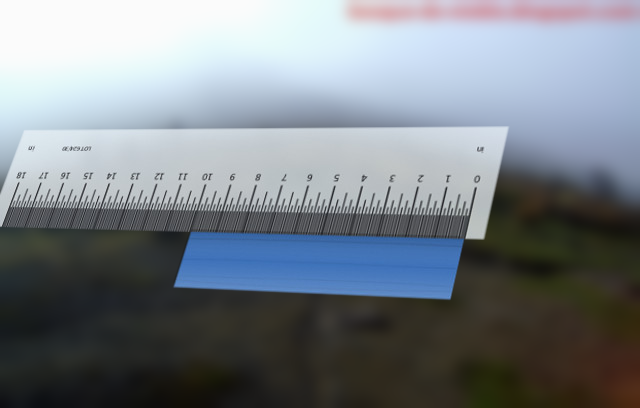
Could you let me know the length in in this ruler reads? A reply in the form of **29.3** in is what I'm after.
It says **10** in
